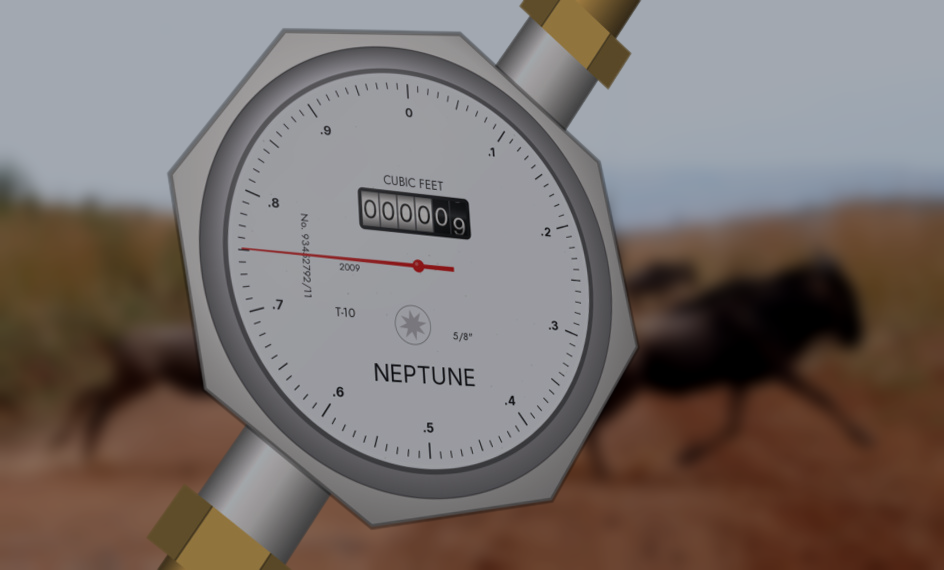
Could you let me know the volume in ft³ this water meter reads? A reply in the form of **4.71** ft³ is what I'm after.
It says **8.75** ft³
